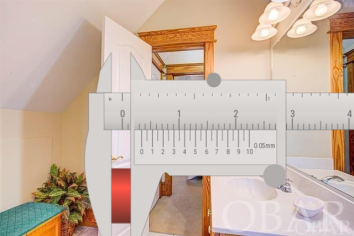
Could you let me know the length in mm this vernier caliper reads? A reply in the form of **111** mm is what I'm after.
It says **3.4** mm
